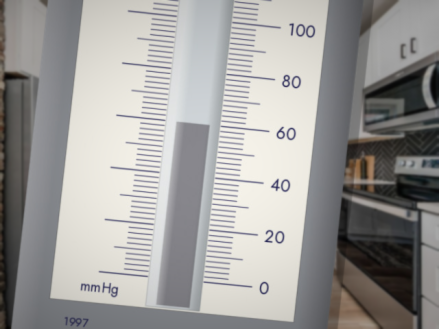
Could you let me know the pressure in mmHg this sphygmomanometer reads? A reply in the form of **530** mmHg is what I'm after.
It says **60** mmHg
